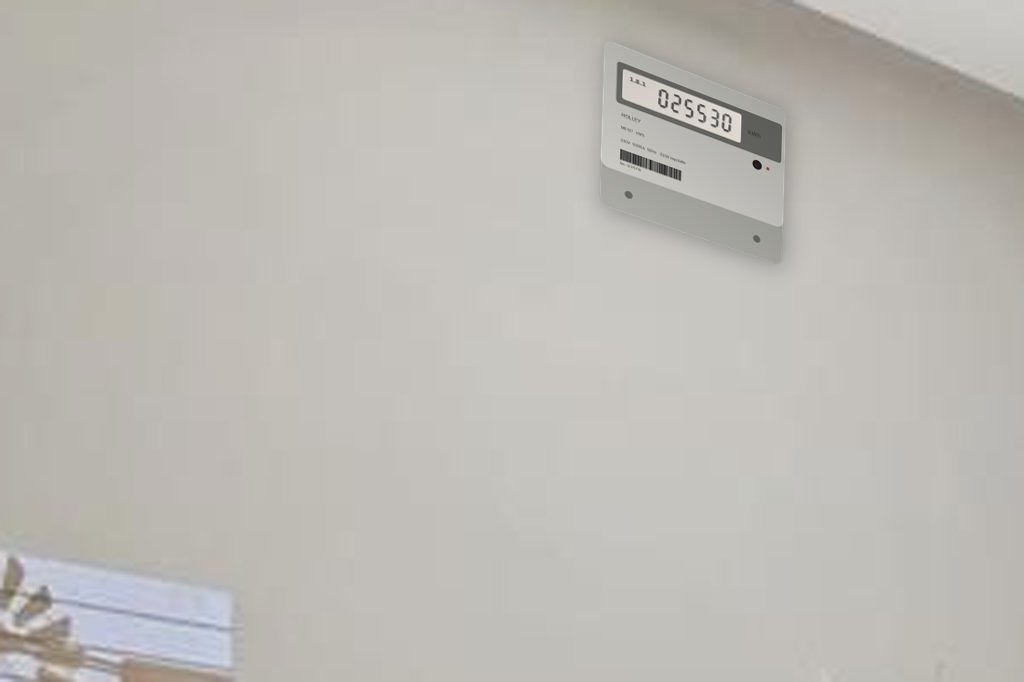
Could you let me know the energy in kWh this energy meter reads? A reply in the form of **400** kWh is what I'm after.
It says **25530** kWh
